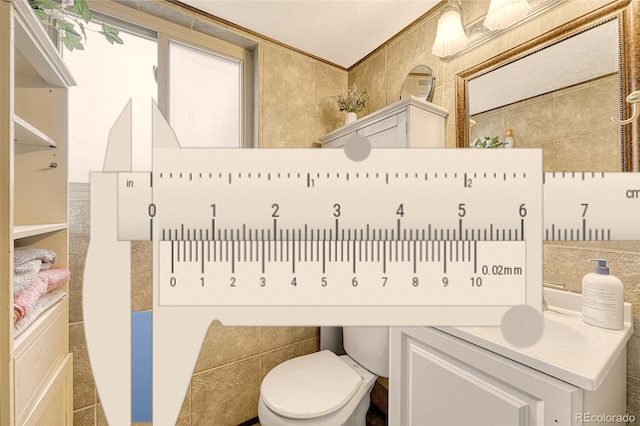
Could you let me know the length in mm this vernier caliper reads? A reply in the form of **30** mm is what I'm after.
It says **3.4** mm
